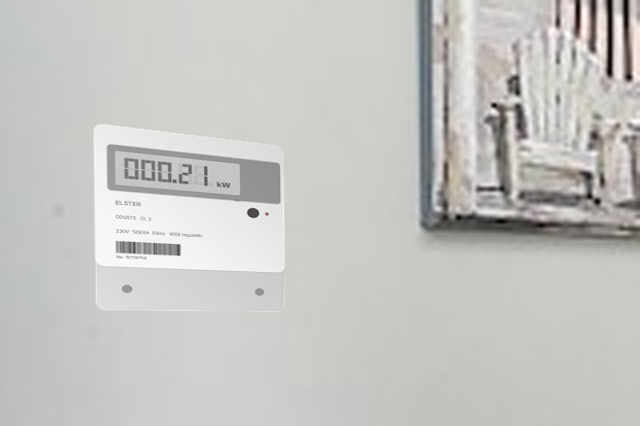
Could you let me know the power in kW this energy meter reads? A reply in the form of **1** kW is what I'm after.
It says **0.21** kW
